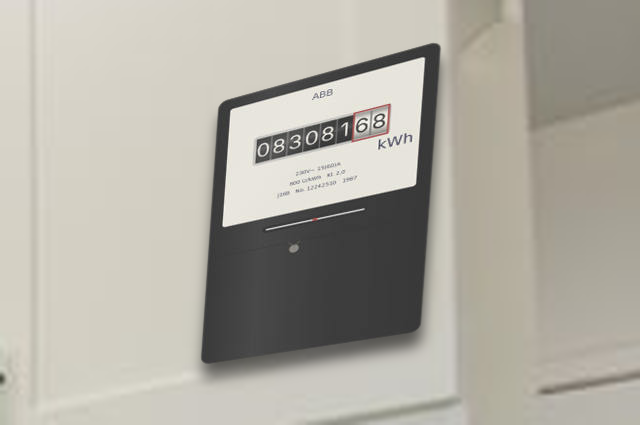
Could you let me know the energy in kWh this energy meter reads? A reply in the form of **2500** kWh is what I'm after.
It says **83081.68** kWh
